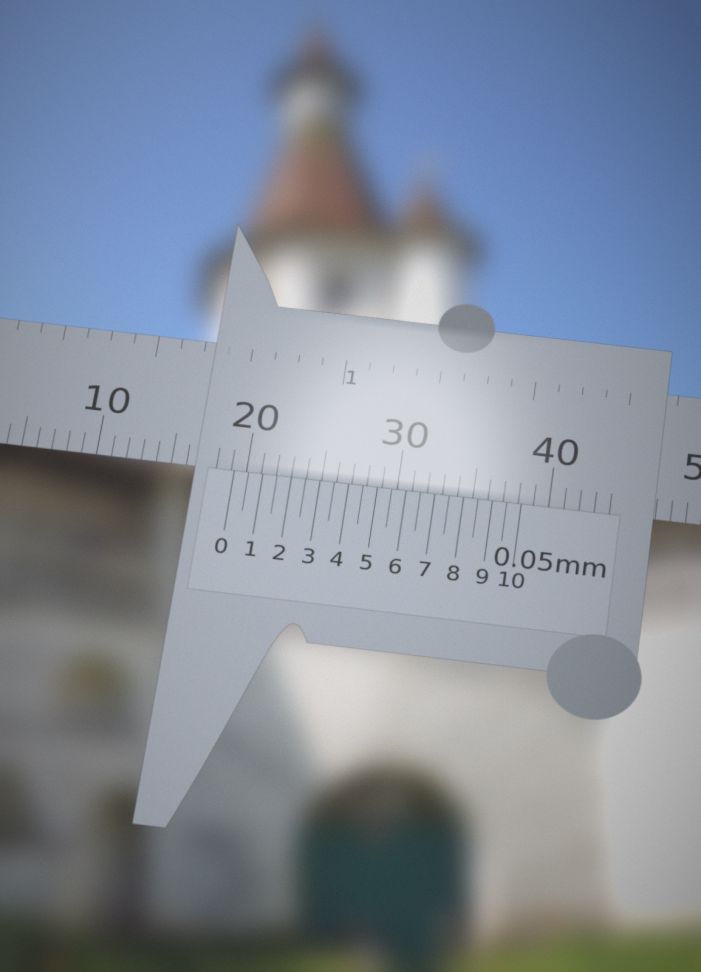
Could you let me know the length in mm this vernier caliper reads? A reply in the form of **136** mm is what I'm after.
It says **19.2** mm
